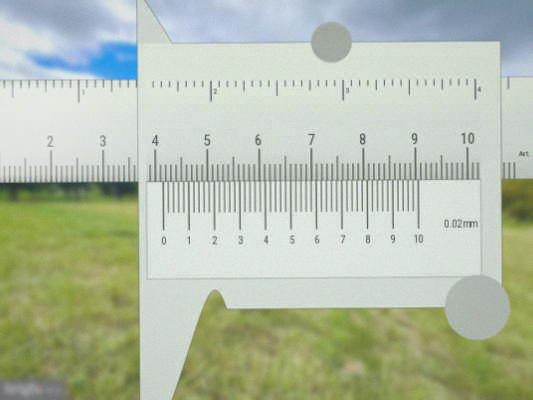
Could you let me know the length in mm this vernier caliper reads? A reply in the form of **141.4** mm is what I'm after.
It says **41.5** mm
